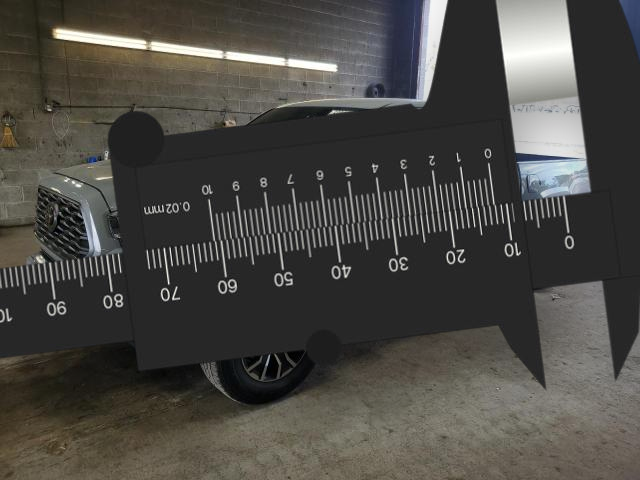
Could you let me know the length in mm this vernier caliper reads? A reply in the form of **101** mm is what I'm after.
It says **12.2** mm
